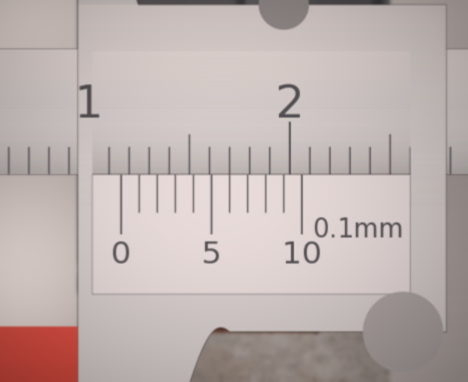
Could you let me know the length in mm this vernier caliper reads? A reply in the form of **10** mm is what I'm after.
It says **11.6** mm
